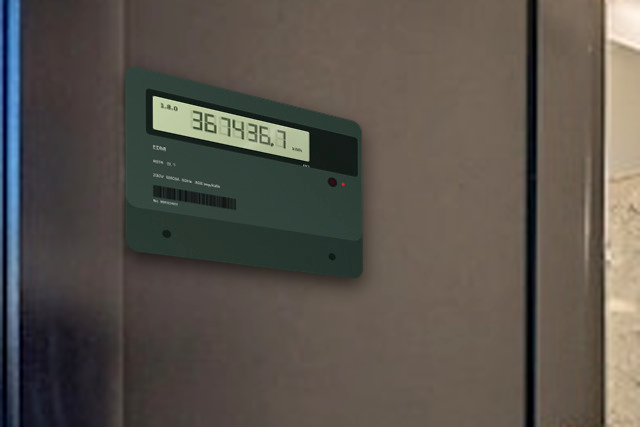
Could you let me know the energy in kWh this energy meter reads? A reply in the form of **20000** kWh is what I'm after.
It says **367436.7** kWh
